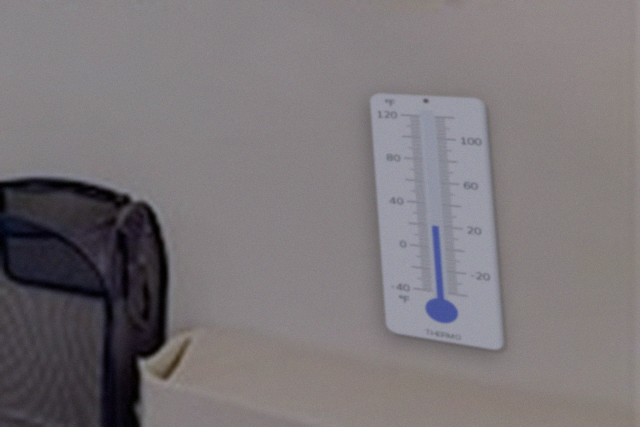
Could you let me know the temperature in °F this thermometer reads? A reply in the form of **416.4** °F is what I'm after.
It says **20** °F
